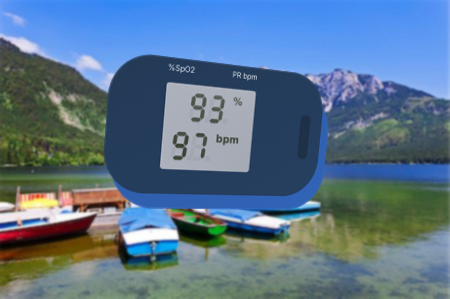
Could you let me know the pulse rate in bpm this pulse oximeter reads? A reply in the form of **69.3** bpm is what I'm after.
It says **97** bpm
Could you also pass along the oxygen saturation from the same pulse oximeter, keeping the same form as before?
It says **93** %
